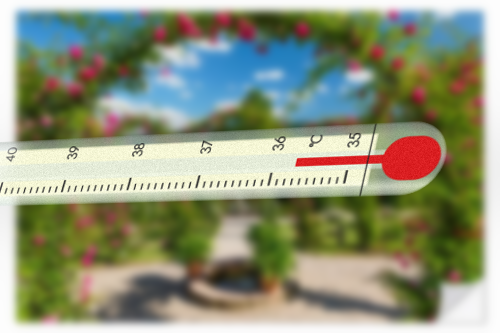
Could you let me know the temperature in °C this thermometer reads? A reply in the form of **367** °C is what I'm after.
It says **35.7** °C
